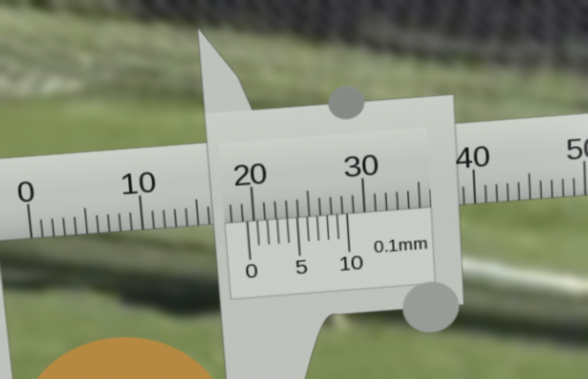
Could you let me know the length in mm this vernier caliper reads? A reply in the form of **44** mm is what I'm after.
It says **19.4** mm
